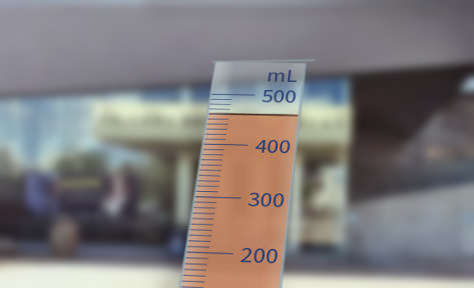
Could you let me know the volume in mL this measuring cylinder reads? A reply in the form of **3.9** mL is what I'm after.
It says **460** mL
